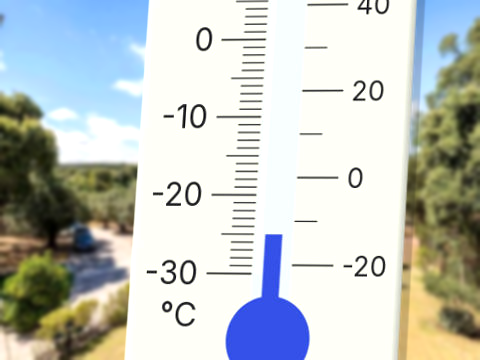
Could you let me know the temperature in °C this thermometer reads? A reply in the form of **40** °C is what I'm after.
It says **-25** °C
